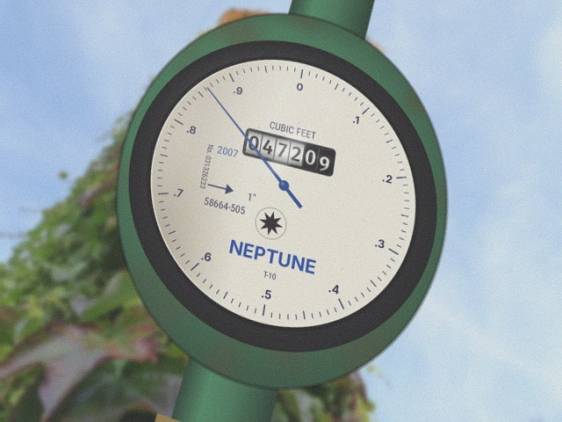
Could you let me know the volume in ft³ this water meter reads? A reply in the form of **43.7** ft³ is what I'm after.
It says **47208.86** ft³
